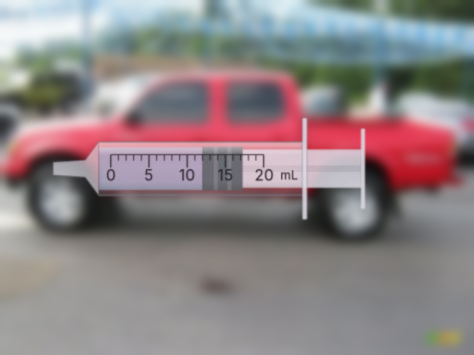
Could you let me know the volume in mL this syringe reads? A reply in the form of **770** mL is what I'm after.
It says **12** mL
